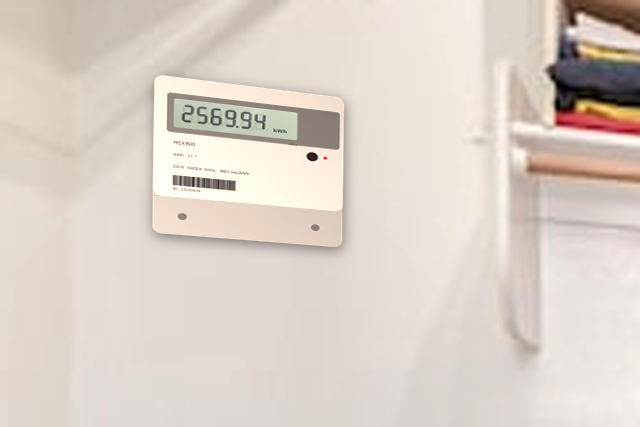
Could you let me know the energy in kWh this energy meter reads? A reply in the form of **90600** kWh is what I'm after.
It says **2569.94** kWh
